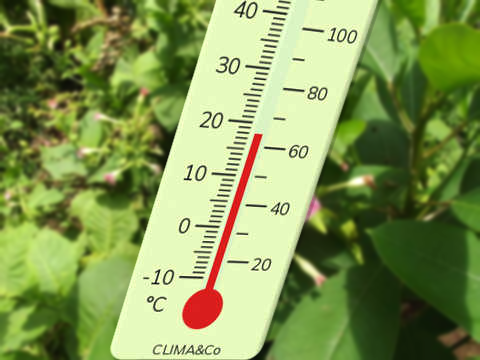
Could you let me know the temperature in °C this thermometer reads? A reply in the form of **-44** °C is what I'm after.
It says **18** °C
